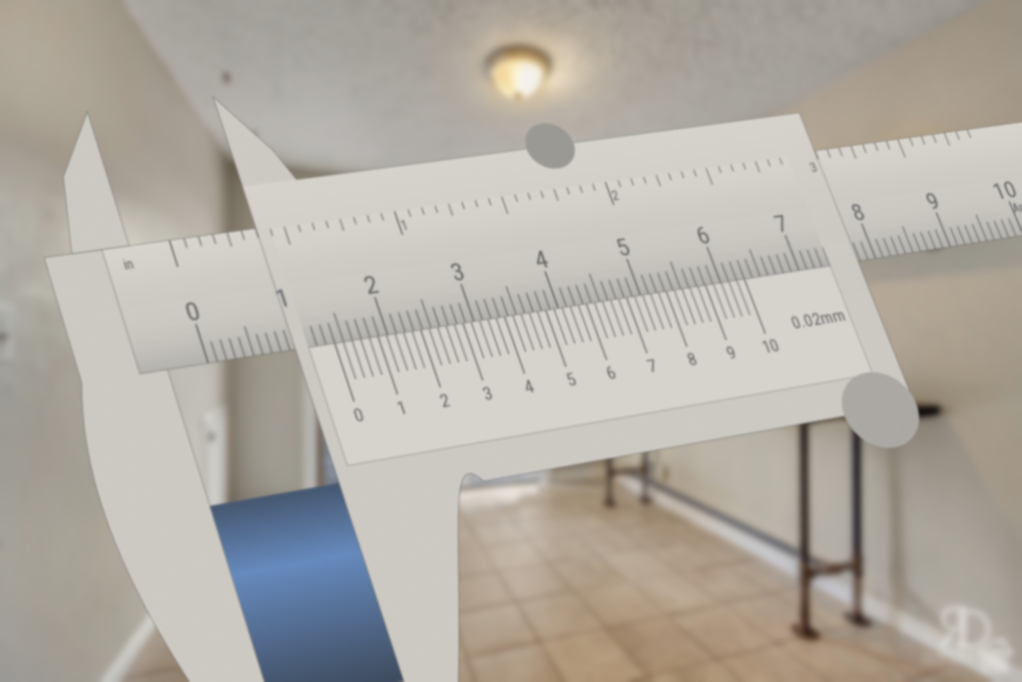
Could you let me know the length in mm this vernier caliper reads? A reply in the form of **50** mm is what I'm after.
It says **14.0** mm
